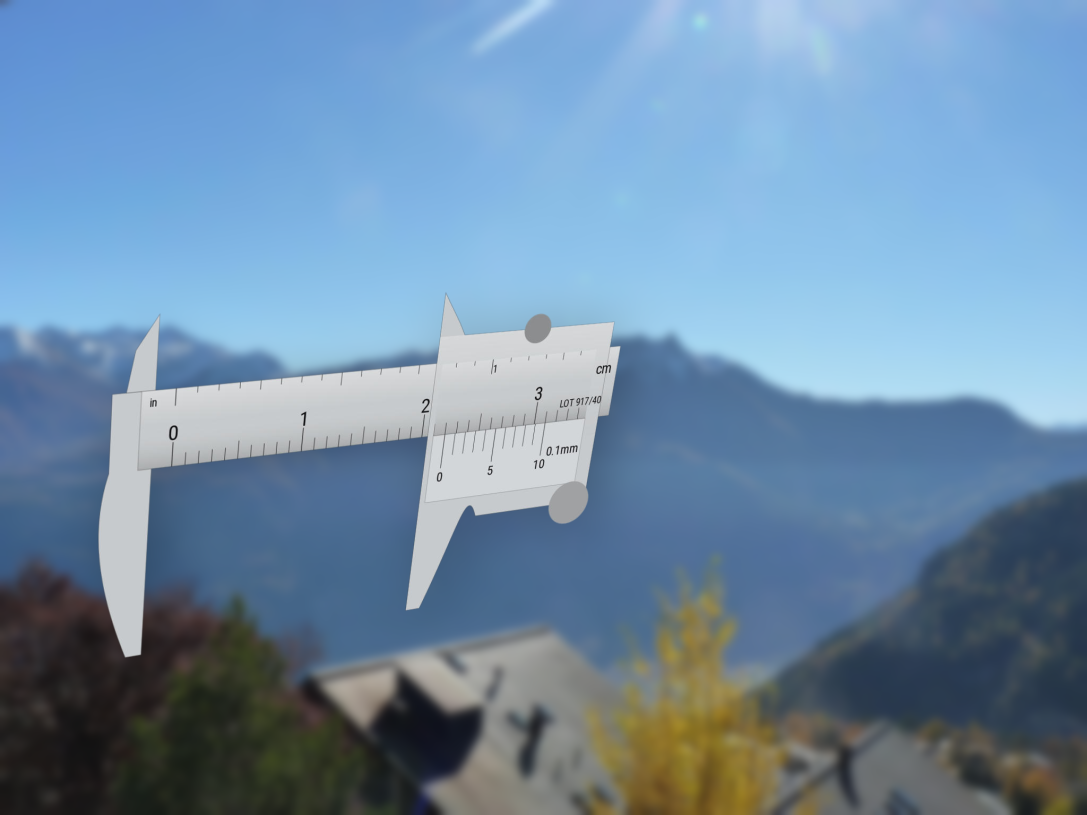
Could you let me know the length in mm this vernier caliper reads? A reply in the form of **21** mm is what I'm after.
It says **22.0** mm
